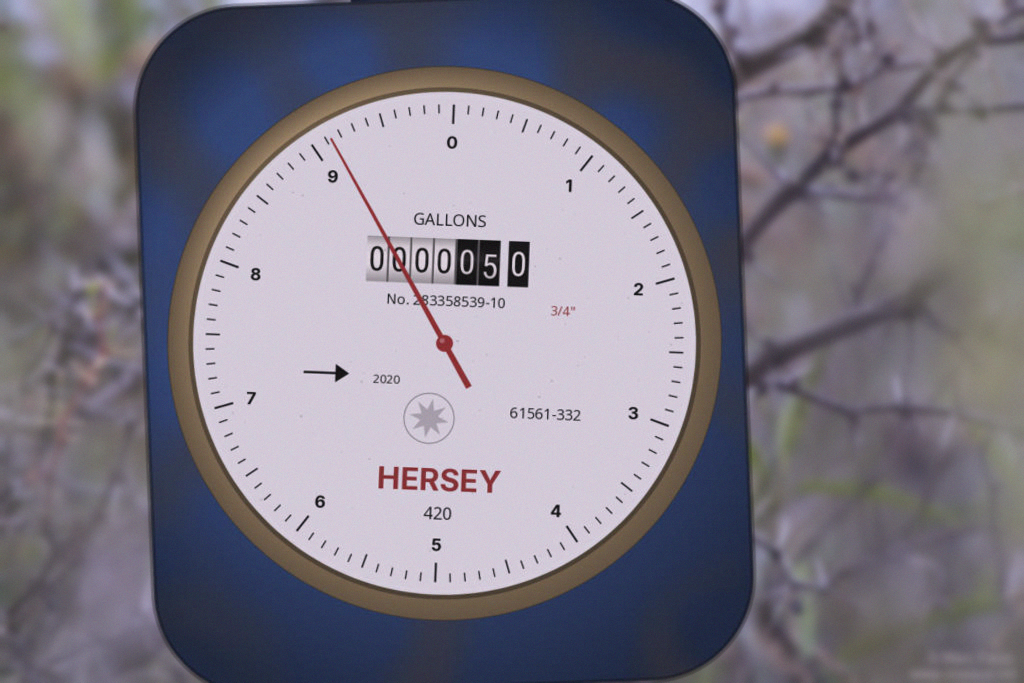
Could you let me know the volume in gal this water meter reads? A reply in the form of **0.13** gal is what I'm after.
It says **49.1** gal
